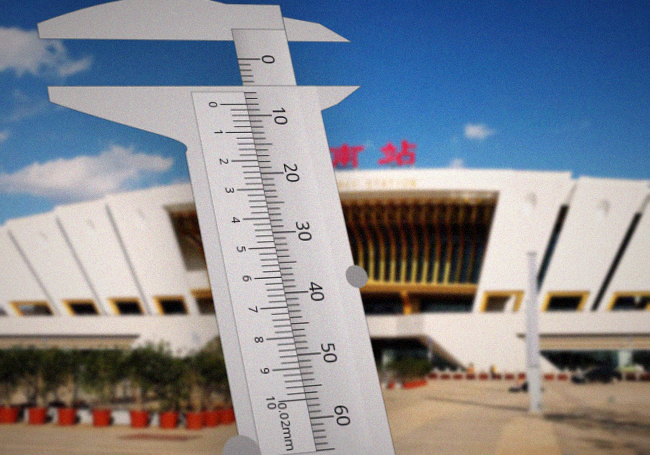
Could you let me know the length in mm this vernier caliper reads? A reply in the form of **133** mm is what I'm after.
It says **8.0** mm
